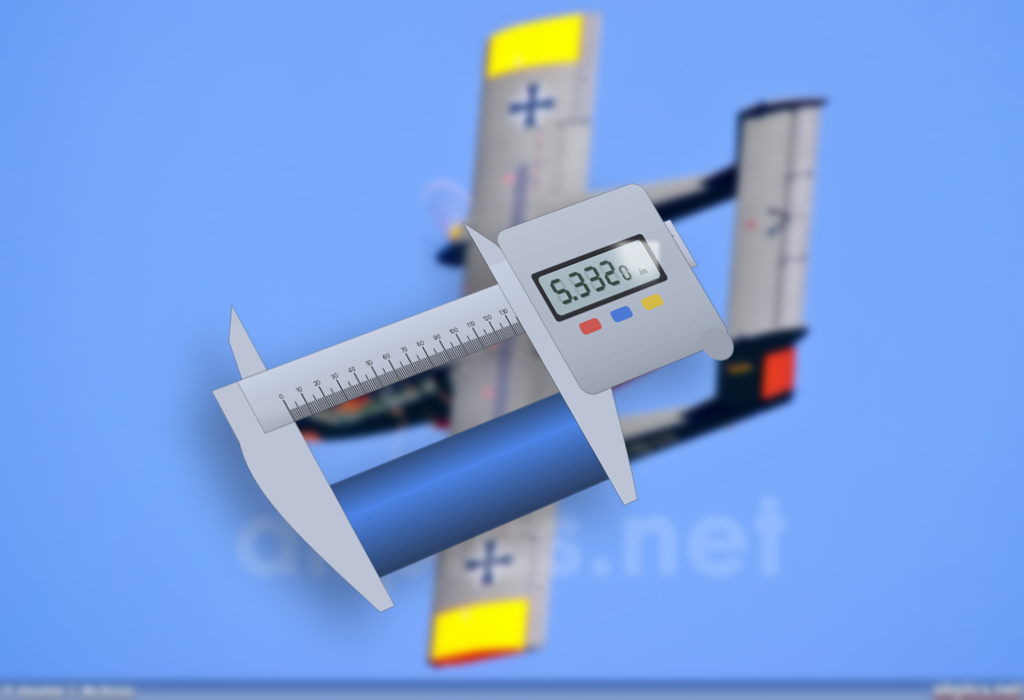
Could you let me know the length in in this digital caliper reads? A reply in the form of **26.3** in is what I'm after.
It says **5.3320** in
